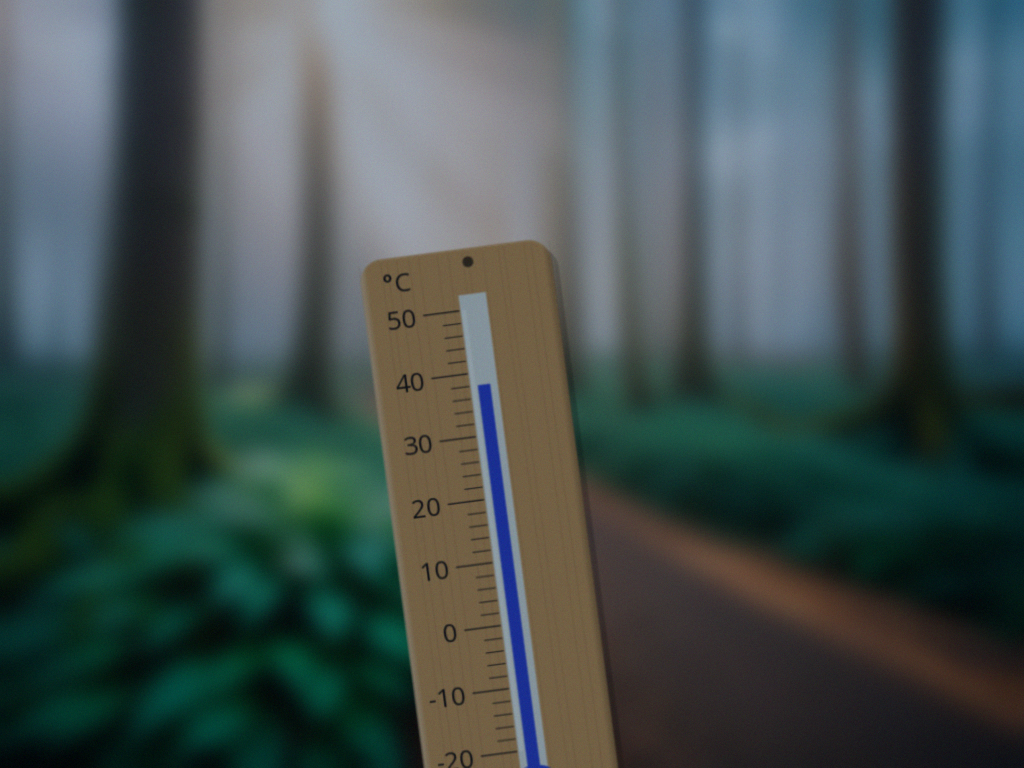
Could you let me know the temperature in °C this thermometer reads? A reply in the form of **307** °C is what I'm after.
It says **38** °C
